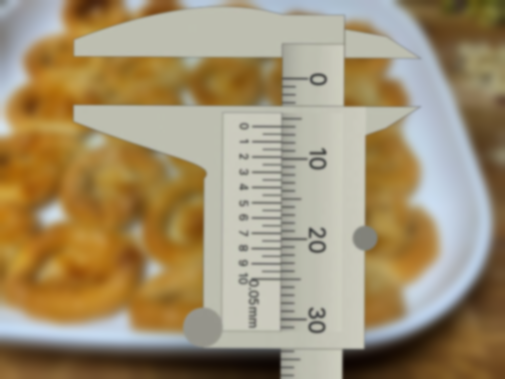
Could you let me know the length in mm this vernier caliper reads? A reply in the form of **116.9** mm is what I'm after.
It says **6.0** mm
